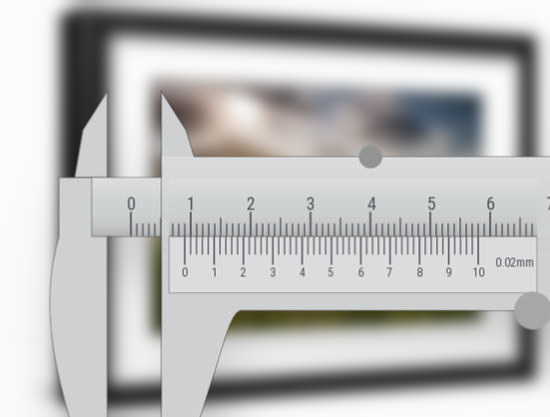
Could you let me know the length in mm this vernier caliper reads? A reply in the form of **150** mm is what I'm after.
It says **9.0** mm
